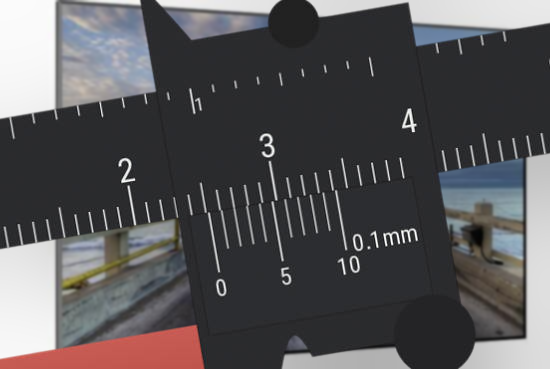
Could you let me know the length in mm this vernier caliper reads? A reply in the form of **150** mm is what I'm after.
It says **25.2** mm
